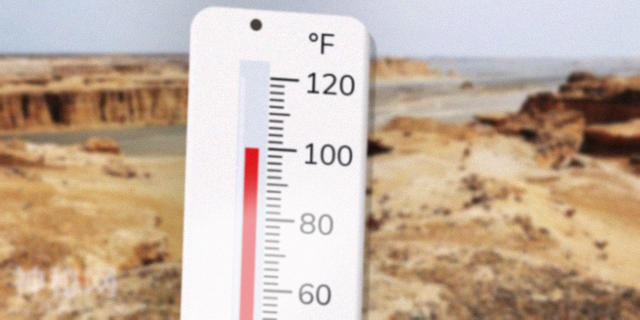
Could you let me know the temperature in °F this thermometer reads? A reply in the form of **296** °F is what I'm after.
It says **100** °F
